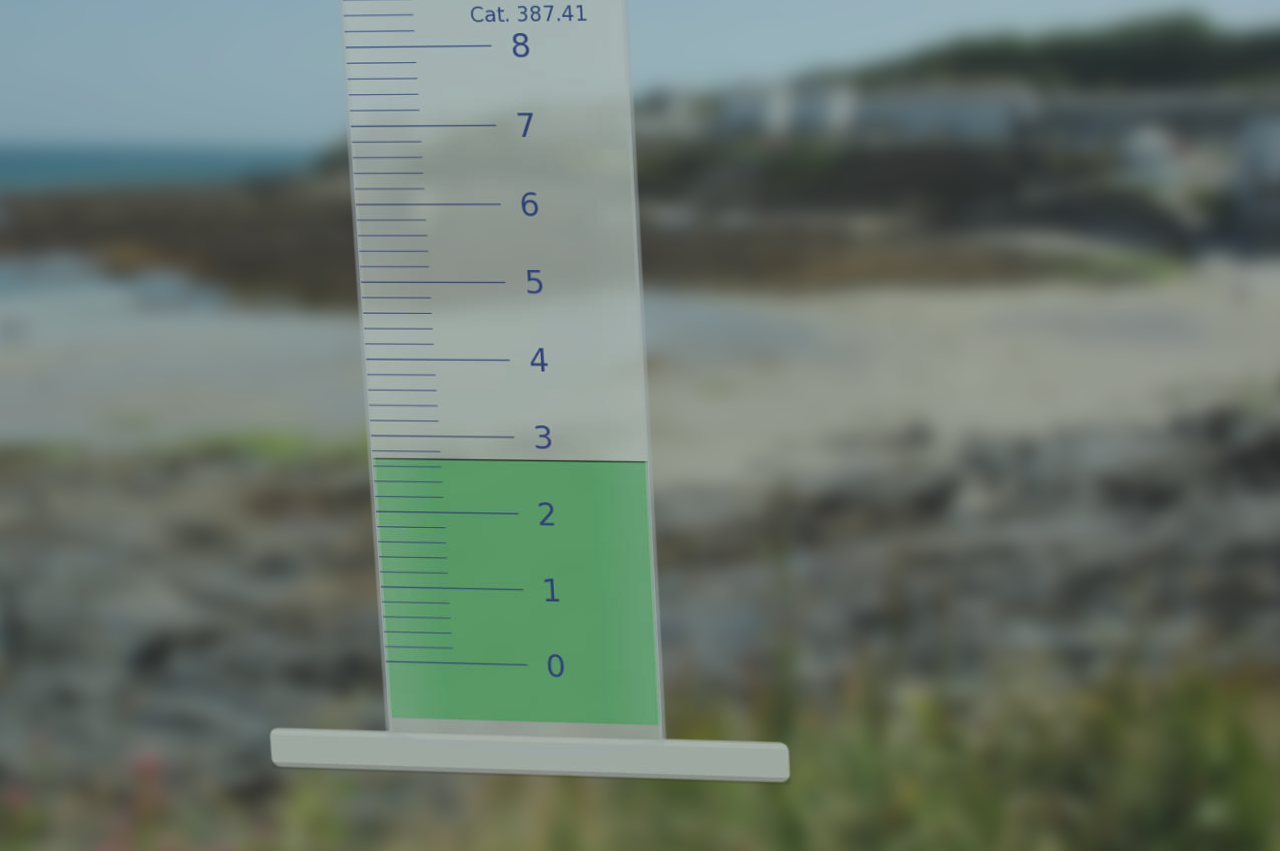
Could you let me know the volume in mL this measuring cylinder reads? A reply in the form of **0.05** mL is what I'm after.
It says **2.7** mL
